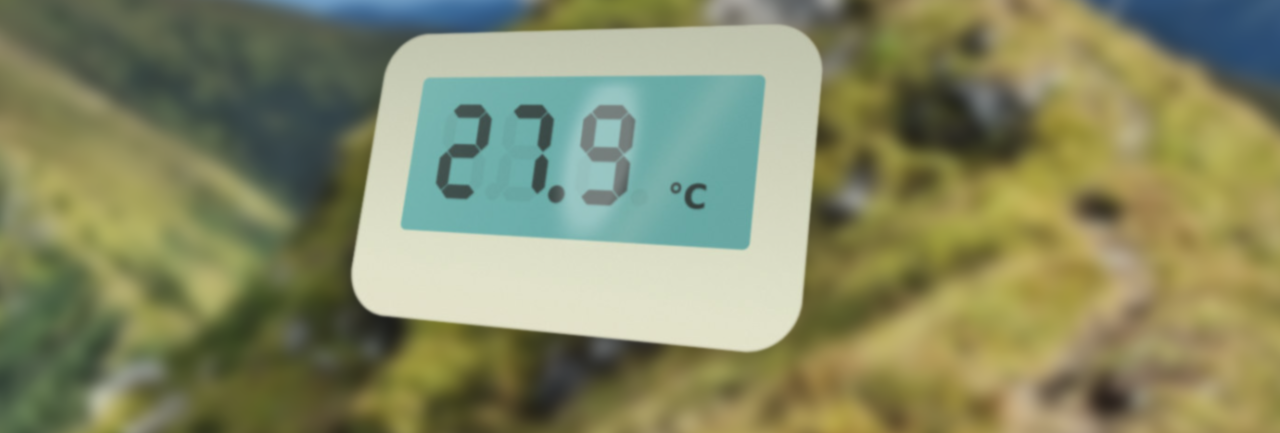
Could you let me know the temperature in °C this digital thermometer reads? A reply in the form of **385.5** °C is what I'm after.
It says **27.9** °C
